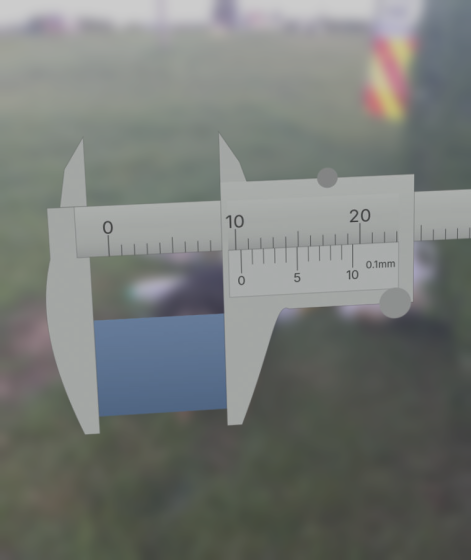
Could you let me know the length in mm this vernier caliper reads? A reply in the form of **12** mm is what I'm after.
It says **10.4** mm
